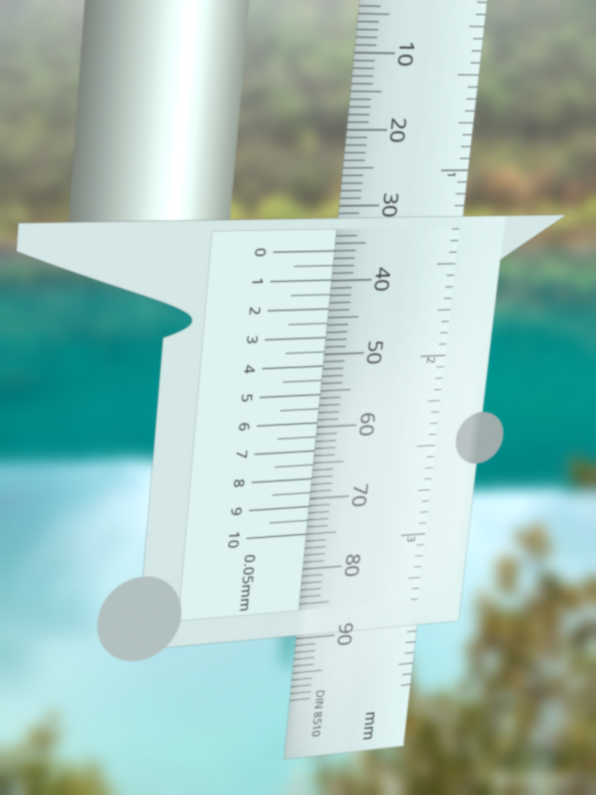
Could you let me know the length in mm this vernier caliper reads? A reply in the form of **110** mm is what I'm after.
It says **36.0** mm
